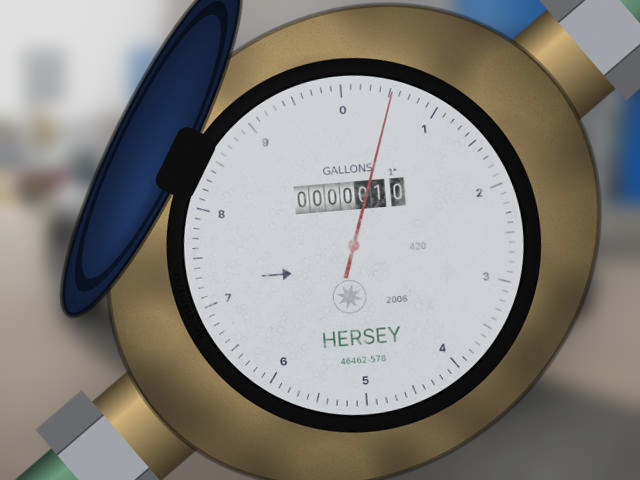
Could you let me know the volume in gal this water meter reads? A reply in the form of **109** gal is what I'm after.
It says **10.5** gal
